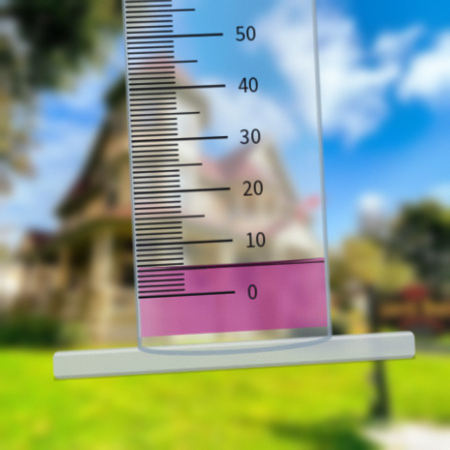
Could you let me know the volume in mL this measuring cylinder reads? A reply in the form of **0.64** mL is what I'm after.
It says **5** mL
